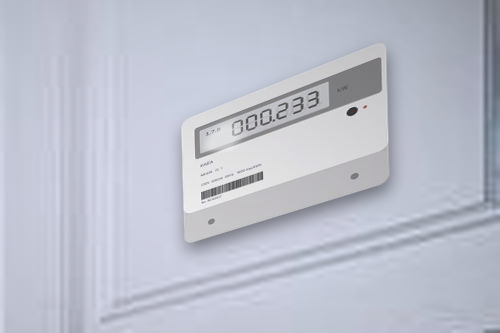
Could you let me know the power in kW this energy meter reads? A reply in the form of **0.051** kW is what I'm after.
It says **0.233** kW
